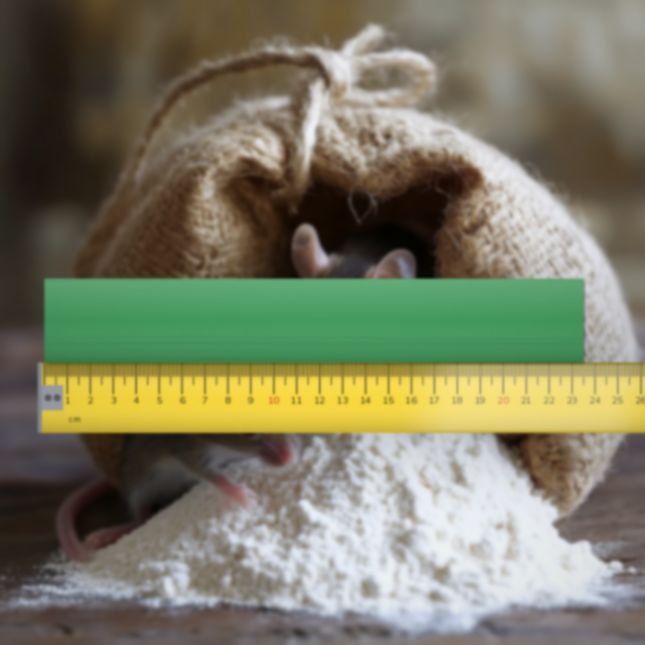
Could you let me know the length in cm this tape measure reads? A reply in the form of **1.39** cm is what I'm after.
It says **23.5** cm
